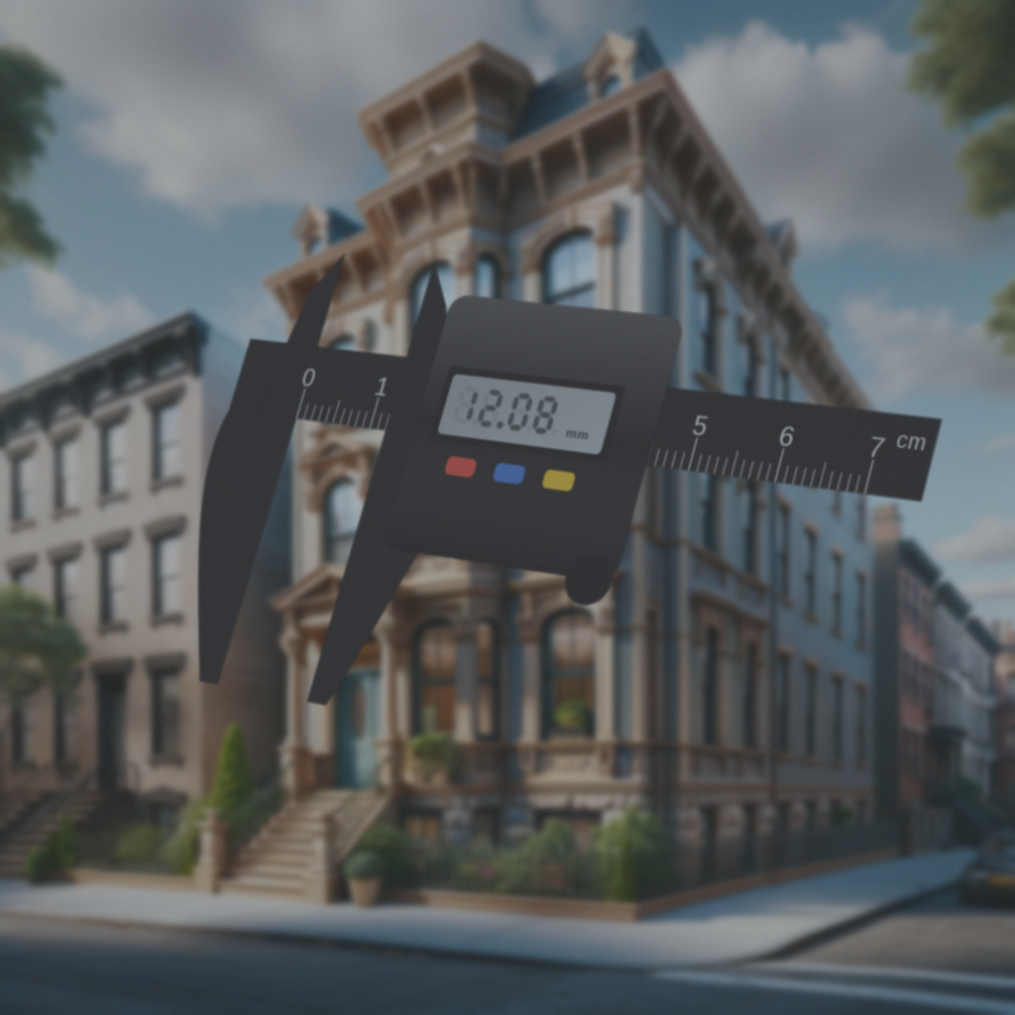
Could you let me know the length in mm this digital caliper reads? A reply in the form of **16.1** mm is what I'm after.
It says **12.08** mm
